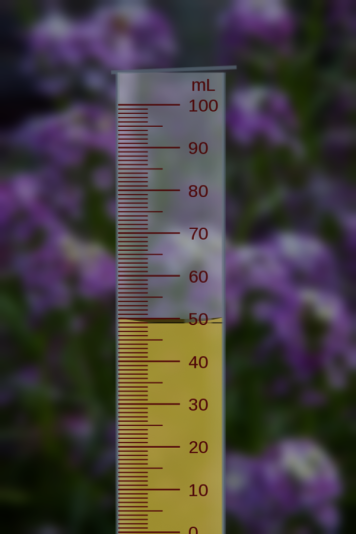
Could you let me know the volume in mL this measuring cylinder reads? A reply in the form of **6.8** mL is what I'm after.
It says **49** mL
